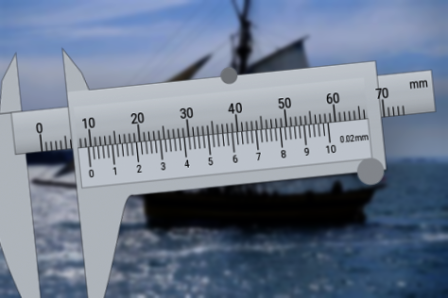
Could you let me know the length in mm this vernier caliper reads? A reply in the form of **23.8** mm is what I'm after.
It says **9.5** mm
